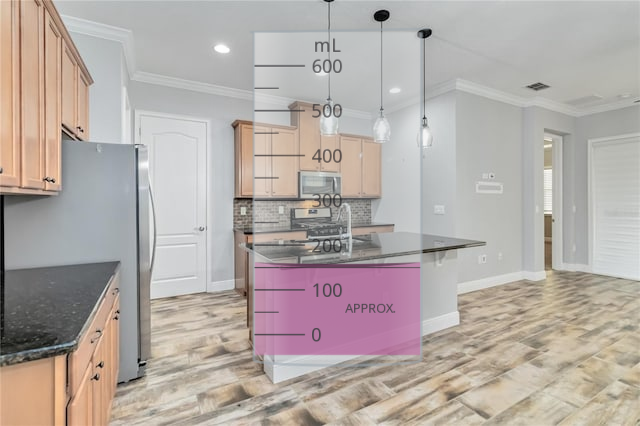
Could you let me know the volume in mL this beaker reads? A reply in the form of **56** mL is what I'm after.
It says **150** mL
